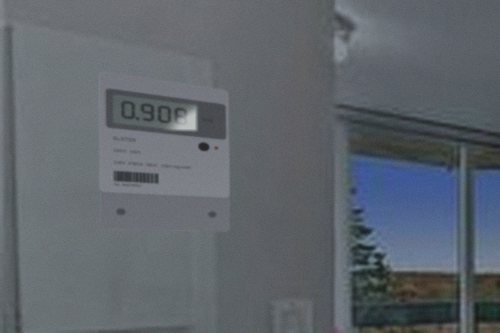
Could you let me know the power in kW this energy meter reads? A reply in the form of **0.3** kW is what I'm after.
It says **0.908** kW
